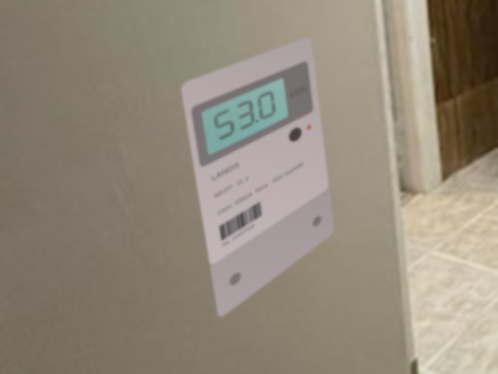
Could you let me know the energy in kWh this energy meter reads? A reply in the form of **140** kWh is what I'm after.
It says **53.0** kWh
